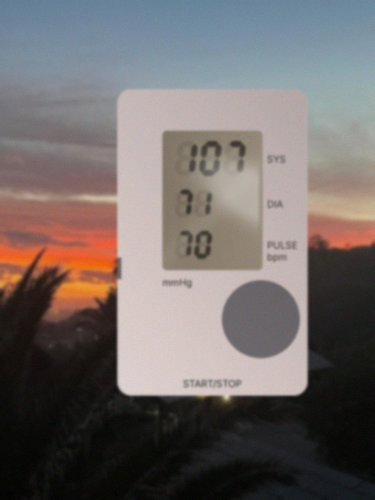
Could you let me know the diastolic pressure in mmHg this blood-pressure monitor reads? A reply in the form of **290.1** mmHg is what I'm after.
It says **71** mmHg
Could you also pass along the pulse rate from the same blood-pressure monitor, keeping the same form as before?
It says **70** bpm
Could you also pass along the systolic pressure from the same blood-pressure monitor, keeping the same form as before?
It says **107** mmHg
